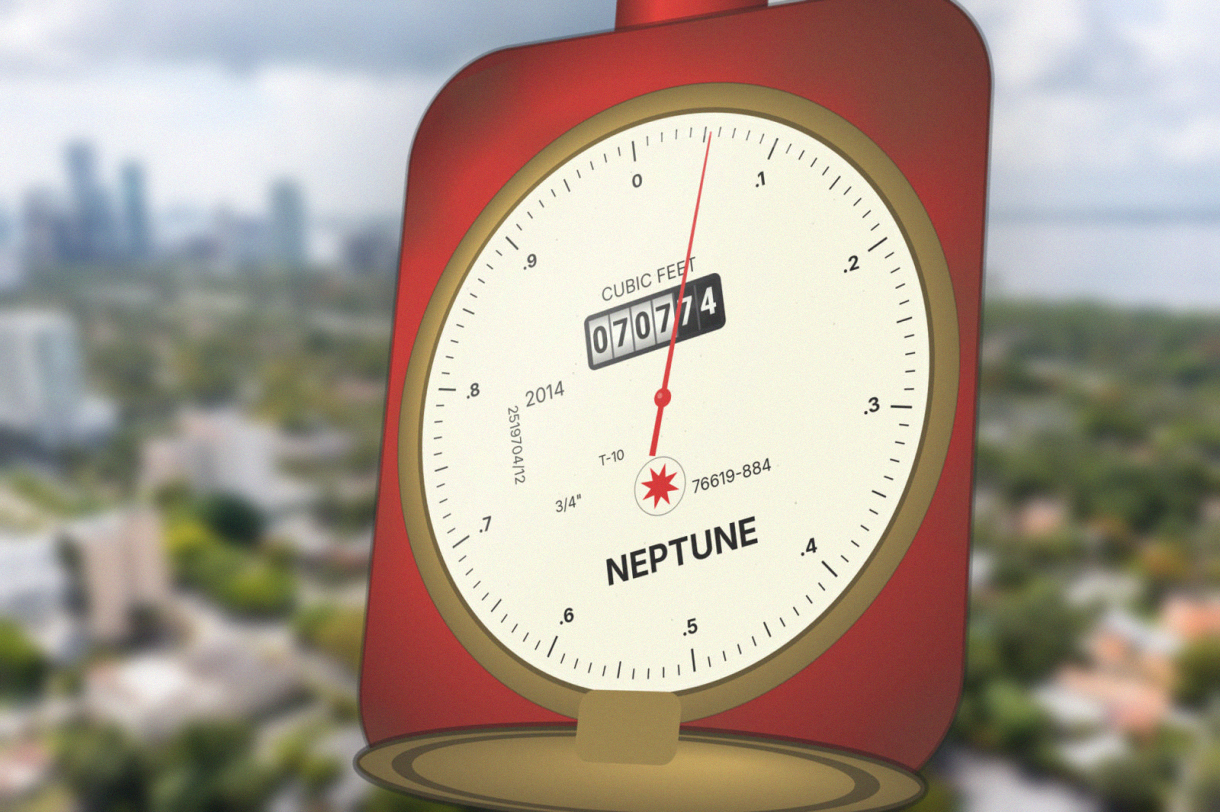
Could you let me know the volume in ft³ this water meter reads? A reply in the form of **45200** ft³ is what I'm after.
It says **70774.05** ft³
